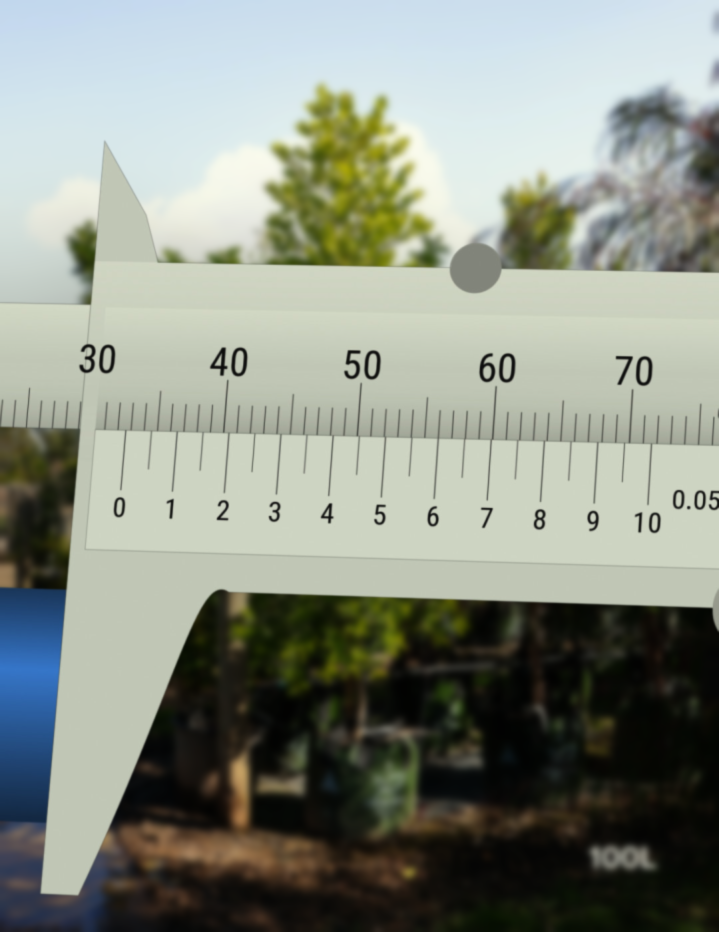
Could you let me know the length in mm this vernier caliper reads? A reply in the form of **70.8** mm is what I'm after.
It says **32.6** mm
